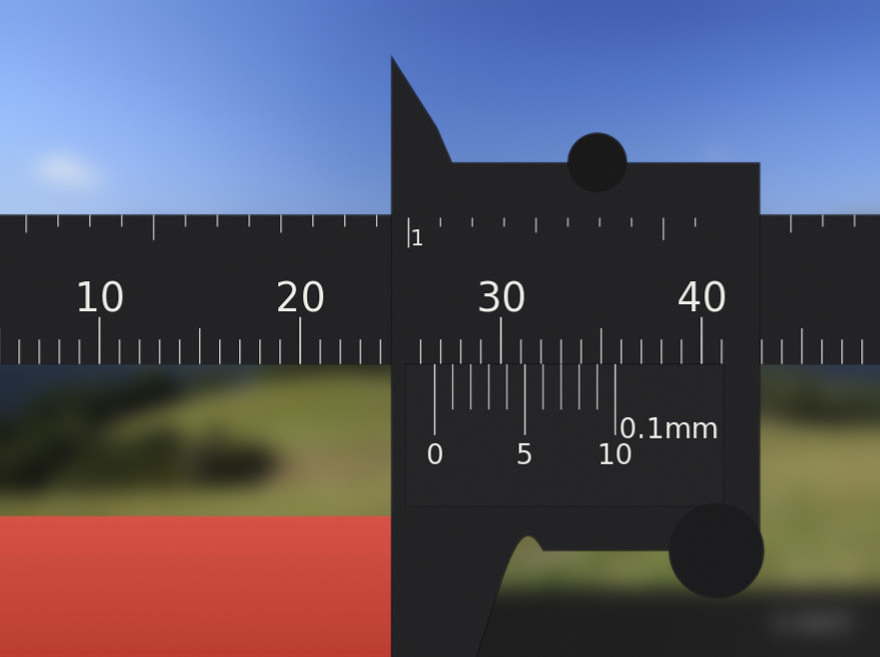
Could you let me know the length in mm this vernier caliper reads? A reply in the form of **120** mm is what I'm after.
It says **26.7** mm
